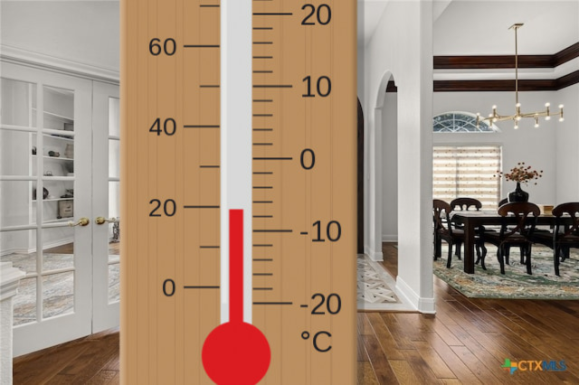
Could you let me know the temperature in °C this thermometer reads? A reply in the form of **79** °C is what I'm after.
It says **-7** °C
